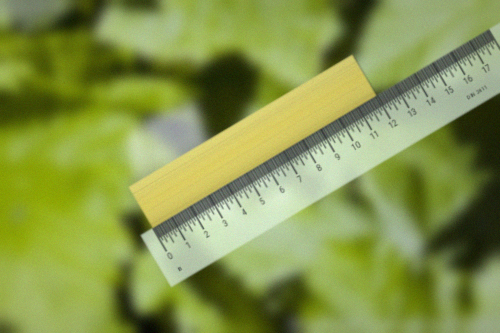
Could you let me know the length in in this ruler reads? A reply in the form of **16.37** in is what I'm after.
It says **12** in
